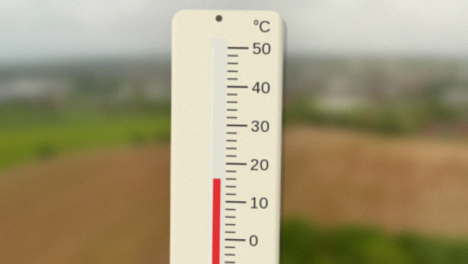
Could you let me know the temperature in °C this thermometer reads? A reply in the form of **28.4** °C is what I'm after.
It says **16** °C
